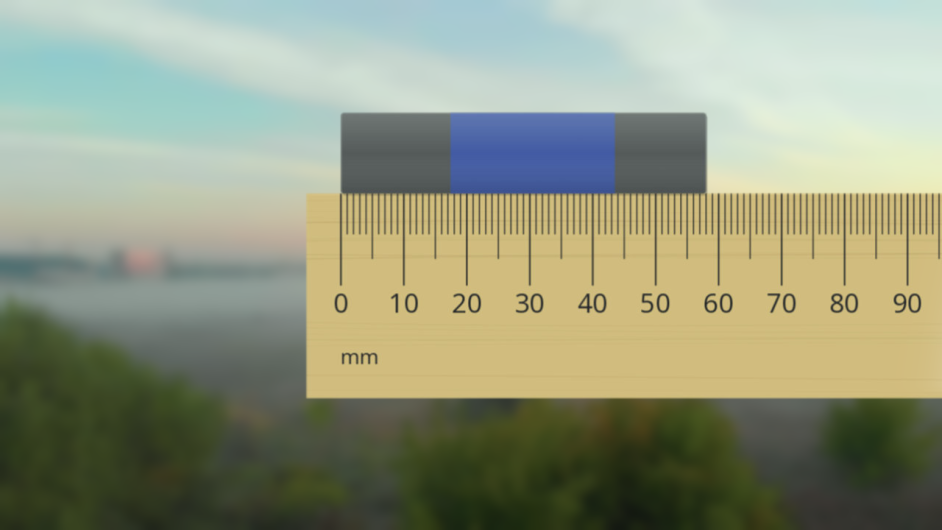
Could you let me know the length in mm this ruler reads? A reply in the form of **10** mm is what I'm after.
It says **58** mm
